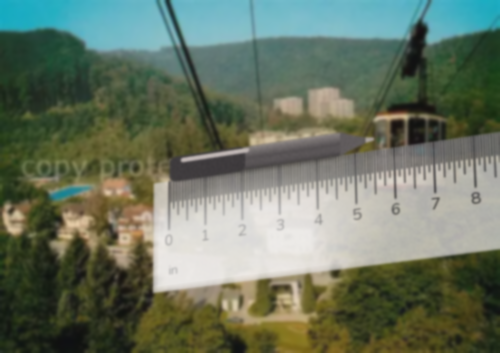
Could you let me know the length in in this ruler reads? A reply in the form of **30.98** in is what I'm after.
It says **5.5** in
